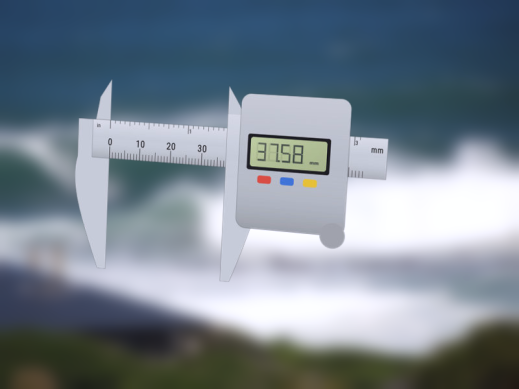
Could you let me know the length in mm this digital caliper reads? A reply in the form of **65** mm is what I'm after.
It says **37.58** mm
